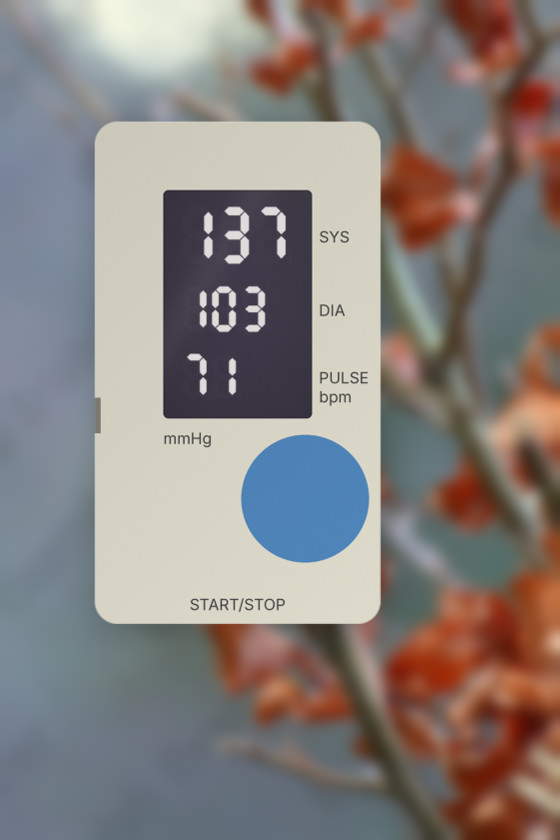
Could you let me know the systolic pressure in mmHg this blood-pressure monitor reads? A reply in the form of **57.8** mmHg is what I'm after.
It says **137** mmHg
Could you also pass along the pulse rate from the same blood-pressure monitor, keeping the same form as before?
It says **71** bpm
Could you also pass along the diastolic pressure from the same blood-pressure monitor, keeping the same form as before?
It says **103** mmHg
